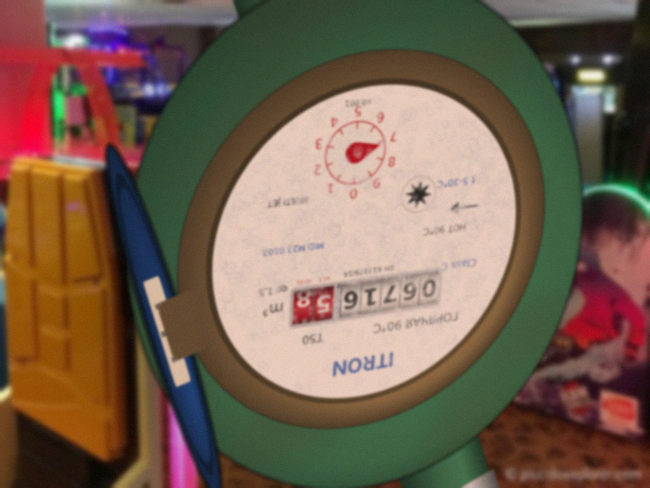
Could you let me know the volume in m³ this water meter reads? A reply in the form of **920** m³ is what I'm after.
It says **6716.577** m³
